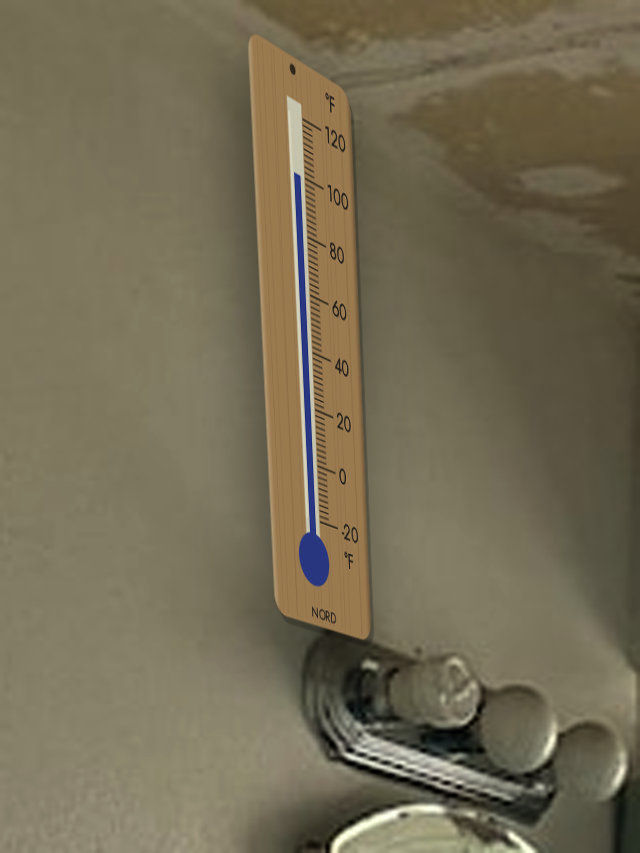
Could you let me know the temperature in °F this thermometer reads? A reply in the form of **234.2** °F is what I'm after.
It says **100** °F
